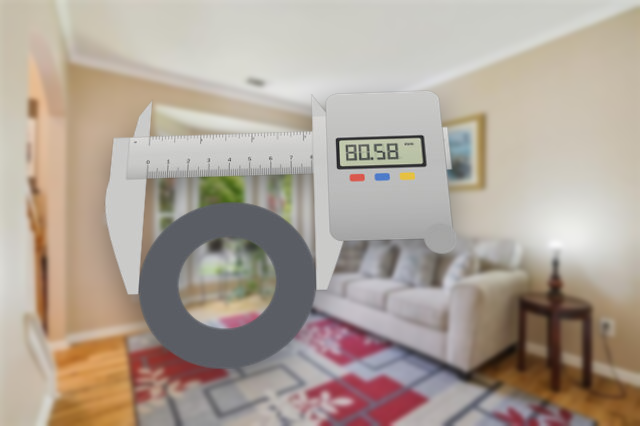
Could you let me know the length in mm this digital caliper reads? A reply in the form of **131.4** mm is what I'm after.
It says **80.58** mm
